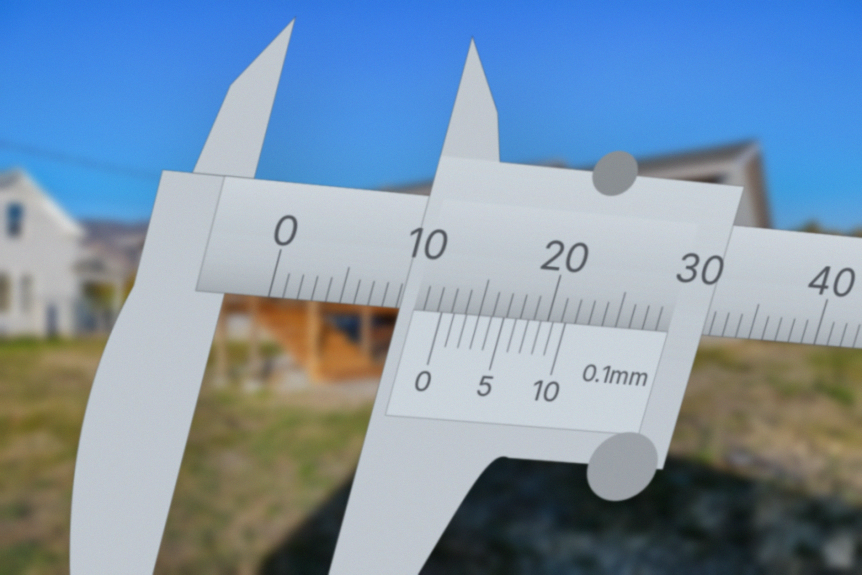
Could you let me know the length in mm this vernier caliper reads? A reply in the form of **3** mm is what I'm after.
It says **12.3** mm
